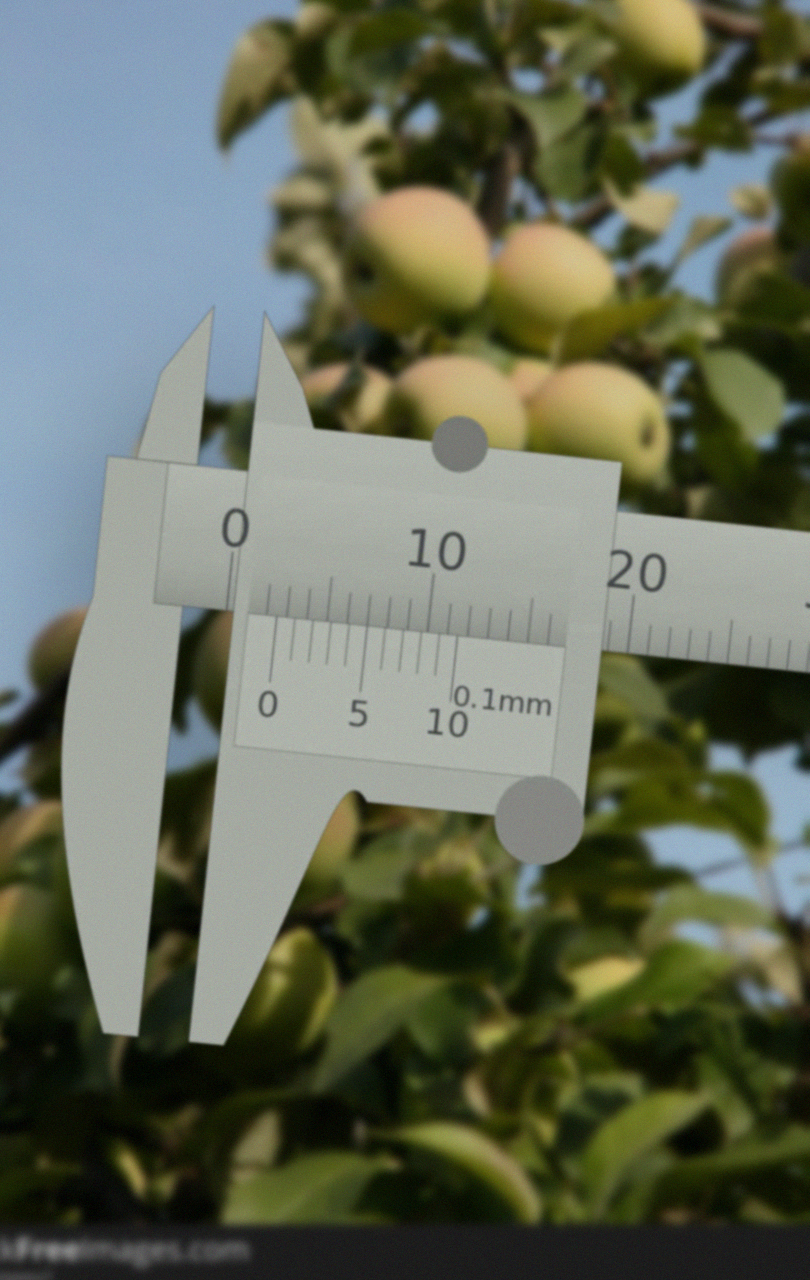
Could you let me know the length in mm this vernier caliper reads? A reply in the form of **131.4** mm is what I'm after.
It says **2.5** mm
